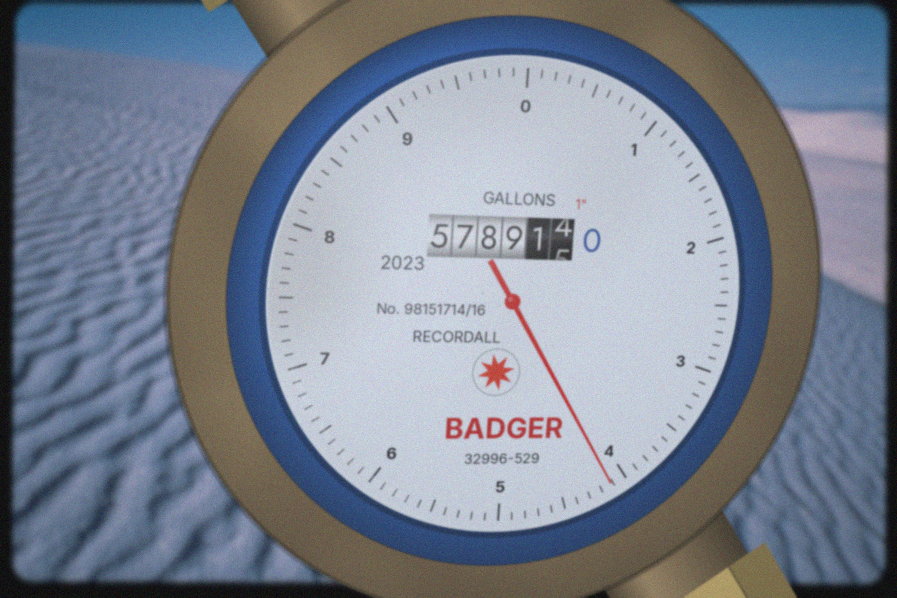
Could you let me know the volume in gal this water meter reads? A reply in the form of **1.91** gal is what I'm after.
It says **5789144.1** gal
